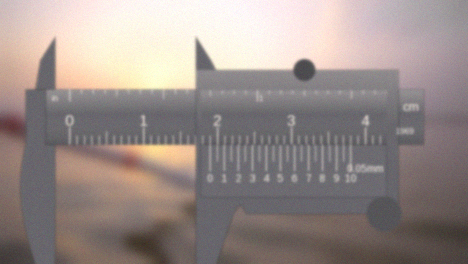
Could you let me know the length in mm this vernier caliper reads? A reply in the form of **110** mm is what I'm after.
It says **19.0** mm
